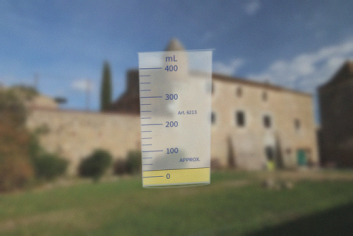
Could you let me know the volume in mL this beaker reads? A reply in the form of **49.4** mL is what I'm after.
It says **25** mL
